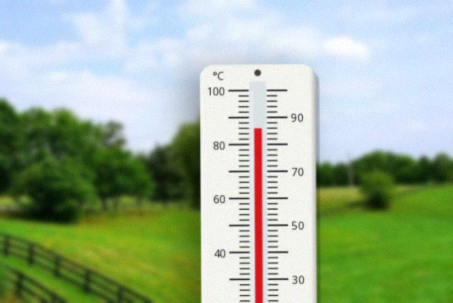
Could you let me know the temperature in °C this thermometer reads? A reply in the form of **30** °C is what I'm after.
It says **86** °C
